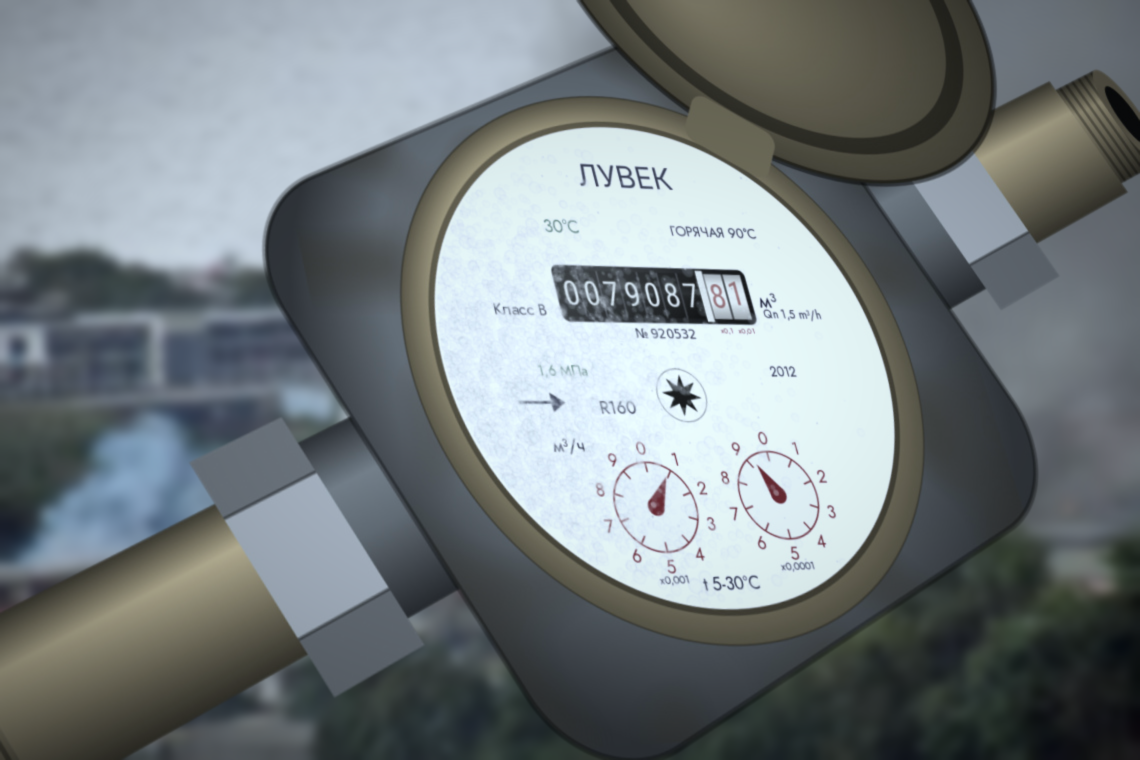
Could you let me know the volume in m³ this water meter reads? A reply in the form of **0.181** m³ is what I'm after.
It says **79087.8109** m³
